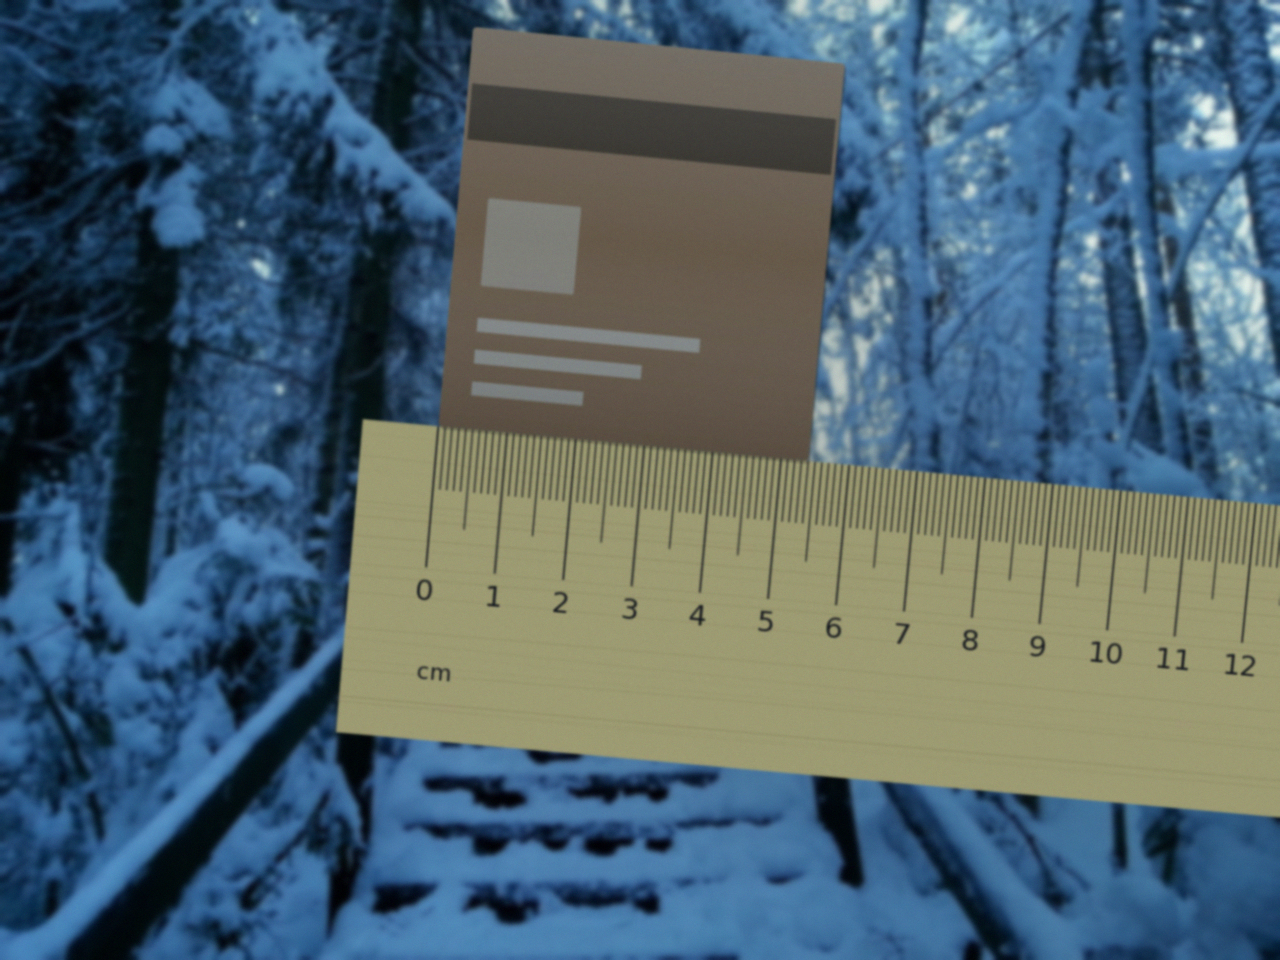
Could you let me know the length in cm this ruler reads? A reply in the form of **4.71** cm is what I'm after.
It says **5.4** cm
